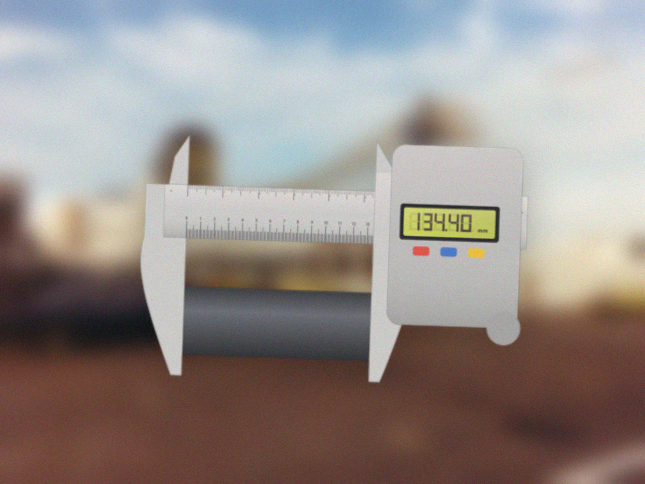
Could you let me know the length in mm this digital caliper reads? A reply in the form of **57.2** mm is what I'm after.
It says **134.40** mm
